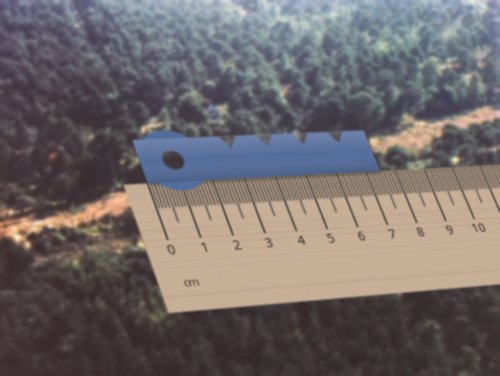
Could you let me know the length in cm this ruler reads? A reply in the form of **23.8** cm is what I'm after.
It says **7.5** cm
